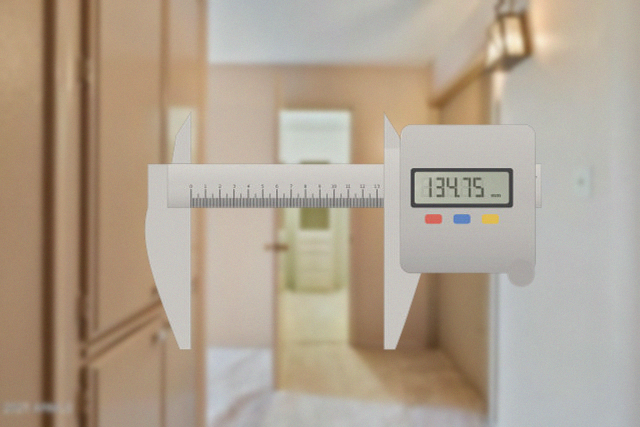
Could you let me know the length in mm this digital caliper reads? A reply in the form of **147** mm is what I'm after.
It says **134.75** mm
